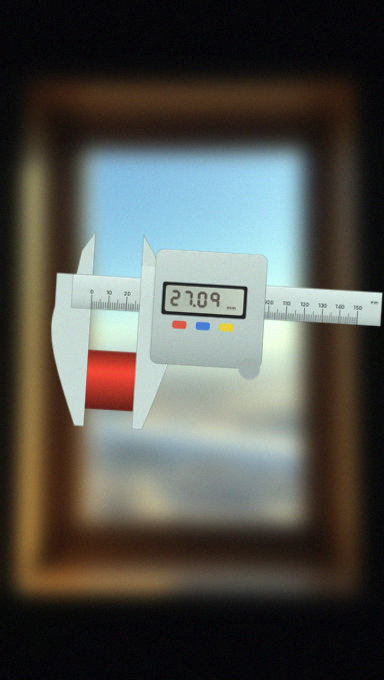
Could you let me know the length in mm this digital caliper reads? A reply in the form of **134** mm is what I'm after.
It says **27.09** mm
